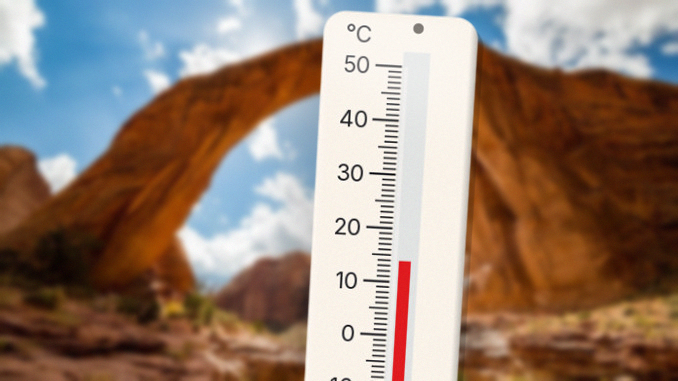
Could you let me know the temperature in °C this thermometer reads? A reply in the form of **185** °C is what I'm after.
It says **14** °C
